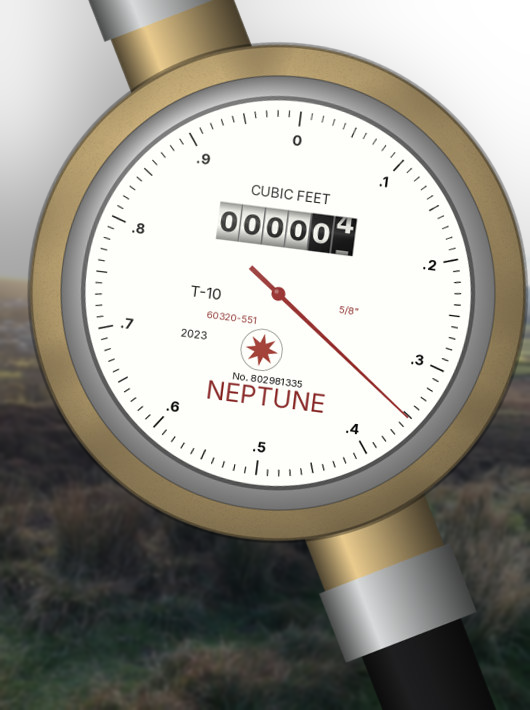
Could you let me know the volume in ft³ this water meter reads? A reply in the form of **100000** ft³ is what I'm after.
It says **4.35** ft³
